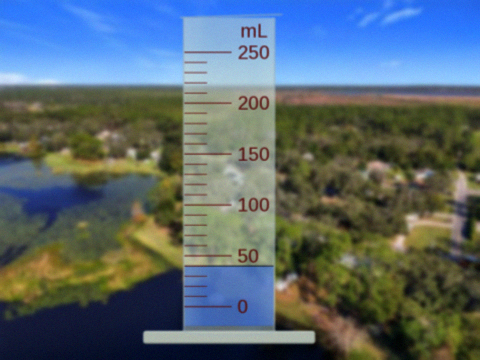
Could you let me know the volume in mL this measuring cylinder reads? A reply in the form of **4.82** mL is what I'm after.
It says **40** mL
